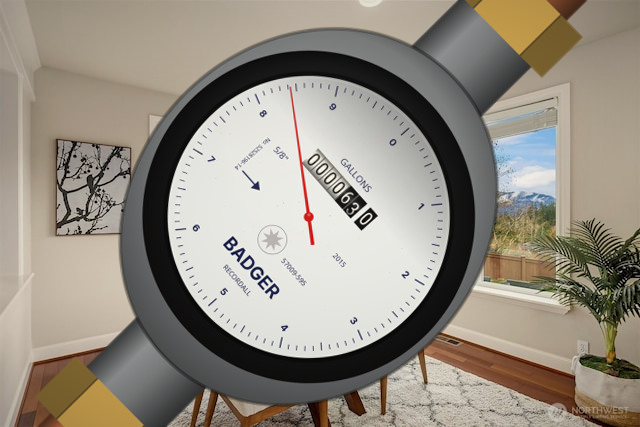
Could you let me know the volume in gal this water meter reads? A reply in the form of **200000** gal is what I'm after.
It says **628.4** gal
